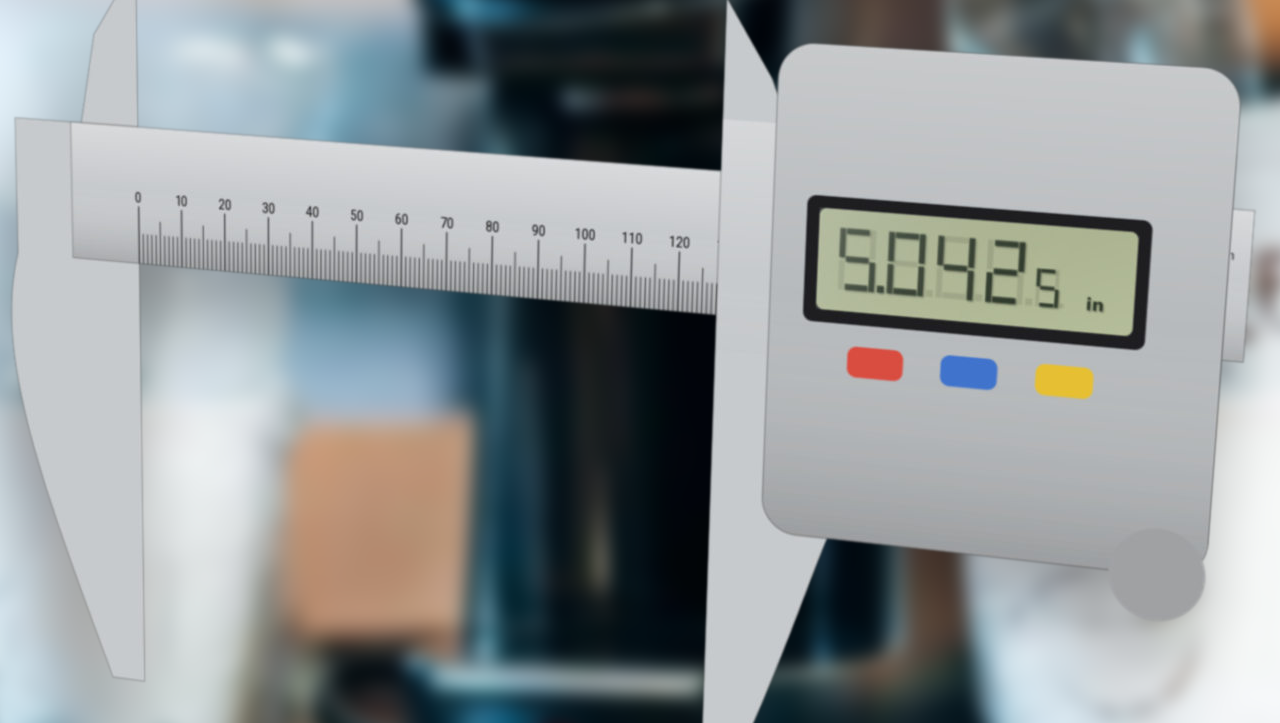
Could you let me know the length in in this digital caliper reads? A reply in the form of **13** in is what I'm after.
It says **5.0425** in
